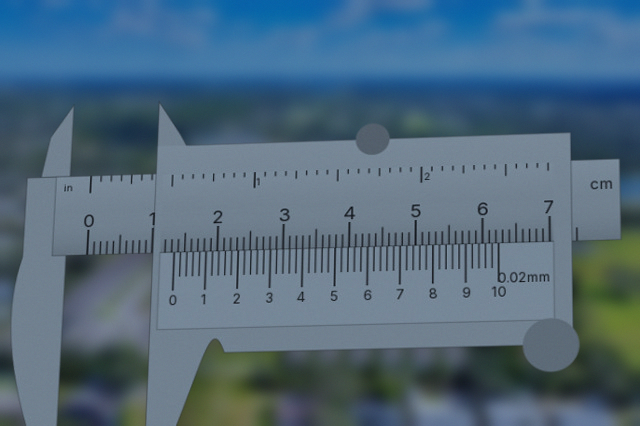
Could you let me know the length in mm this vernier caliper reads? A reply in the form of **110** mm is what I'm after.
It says **13.4** mm
